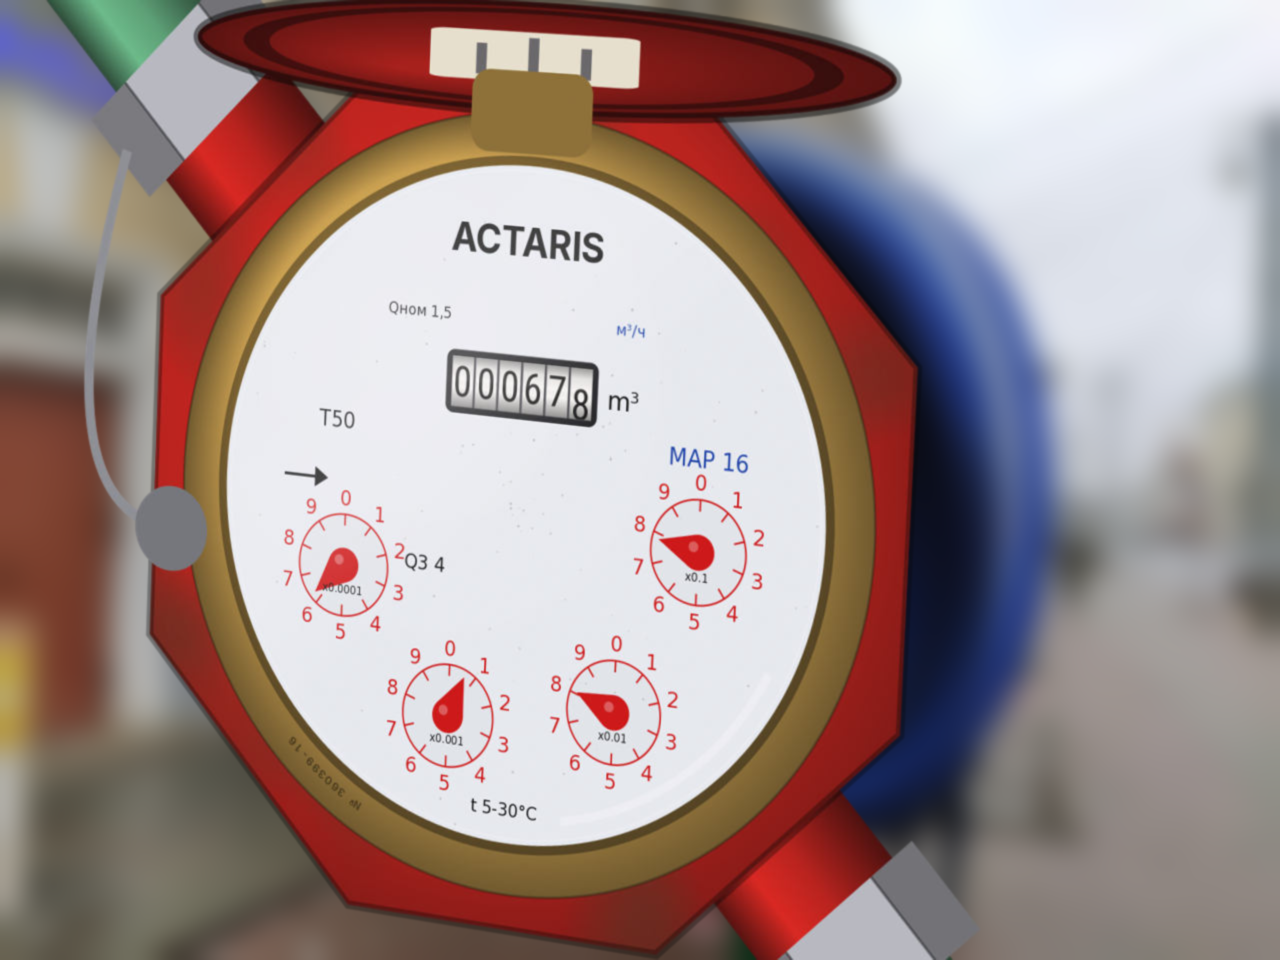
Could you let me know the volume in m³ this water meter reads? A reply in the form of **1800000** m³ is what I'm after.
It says **677.7806** m³
